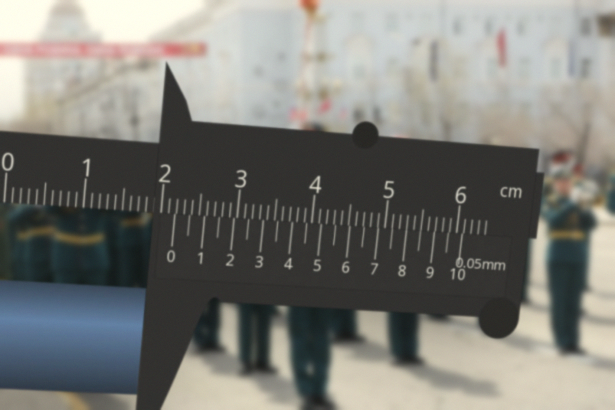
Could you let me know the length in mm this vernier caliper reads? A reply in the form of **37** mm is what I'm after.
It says **21.8** mm
